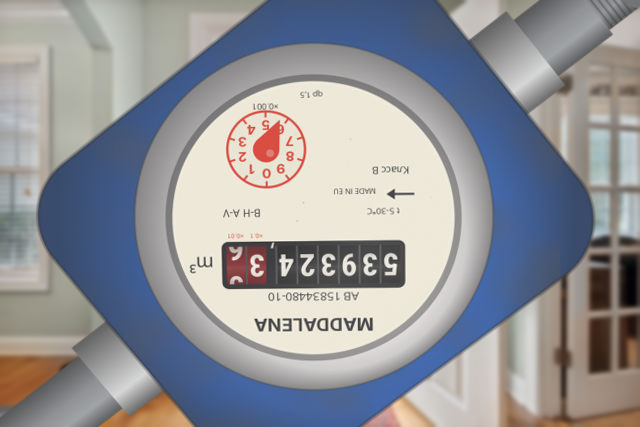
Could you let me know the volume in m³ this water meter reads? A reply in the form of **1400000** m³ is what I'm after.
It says **539324.355** m³
